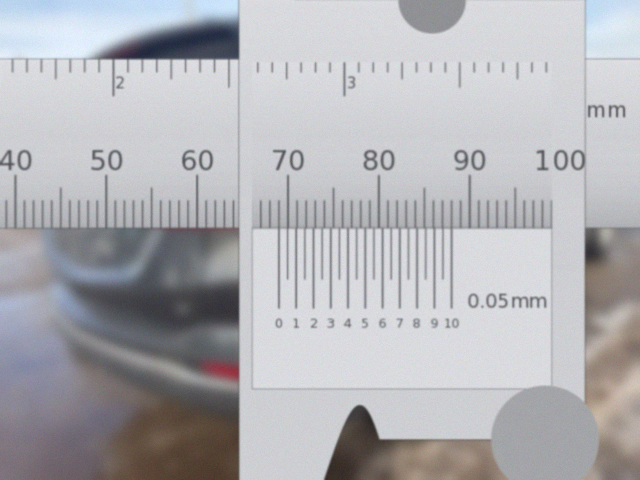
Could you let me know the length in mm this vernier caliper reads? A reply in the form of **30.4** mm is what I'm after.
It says **69.0** mm
